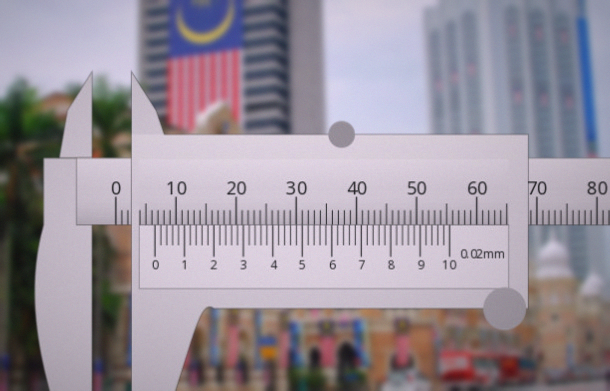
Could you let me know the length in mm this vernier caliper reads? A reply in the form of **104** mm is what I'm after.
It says **6.5** mm
